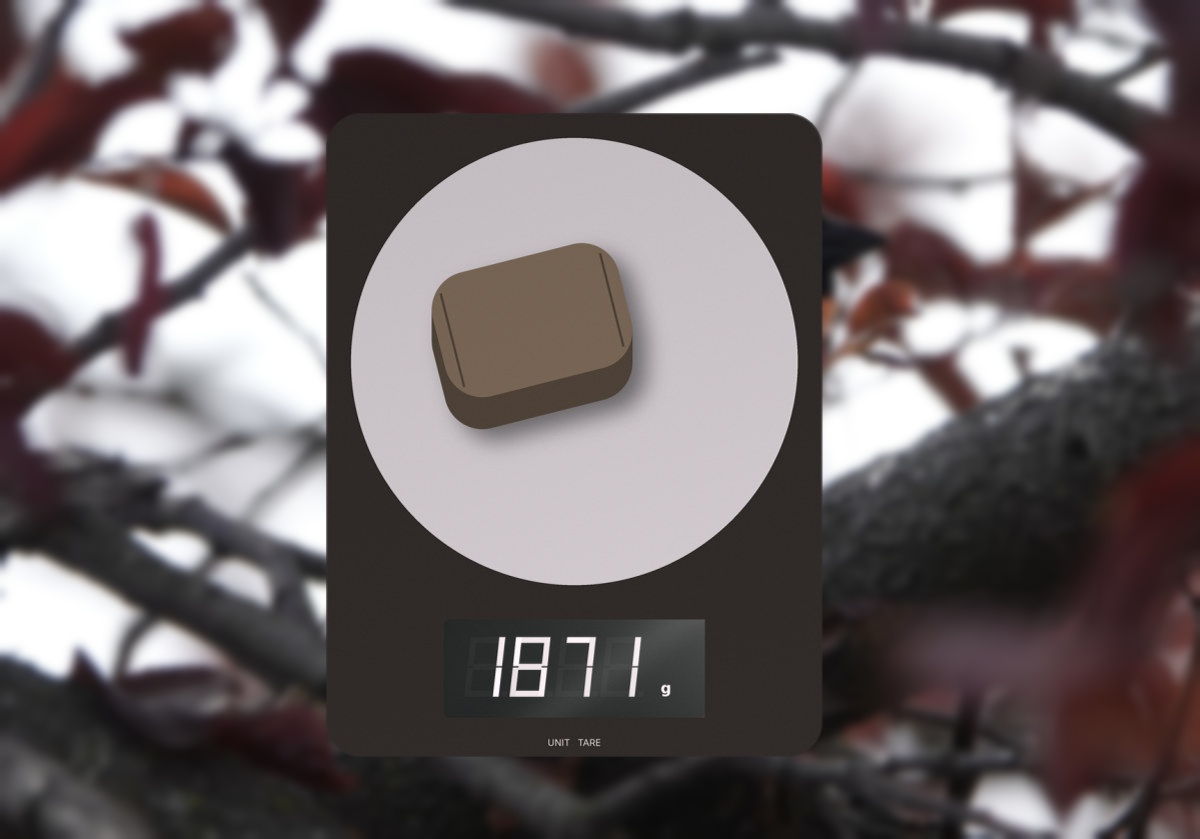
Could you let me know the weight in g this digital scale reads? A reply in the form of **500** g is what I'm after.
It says **1871** g
